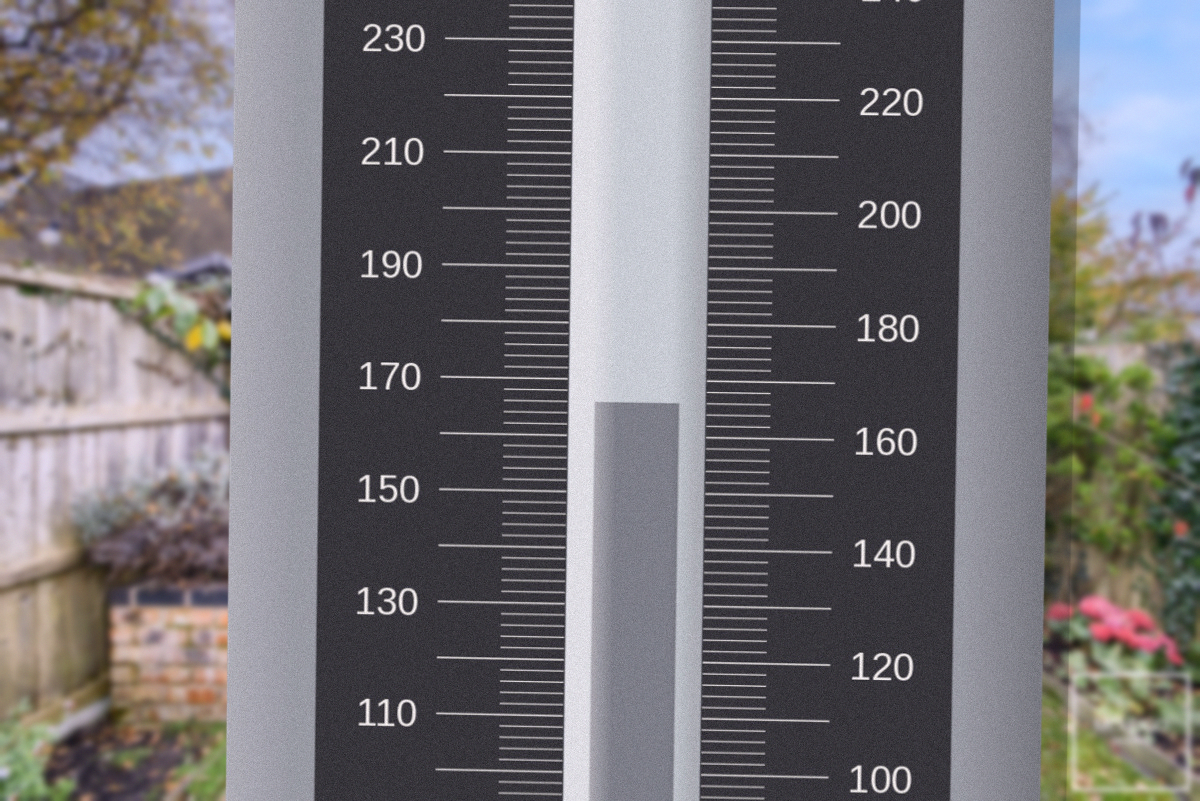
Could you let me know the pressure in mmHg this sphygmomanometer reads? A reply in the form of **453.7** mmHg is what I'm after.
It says **166** mmHg
